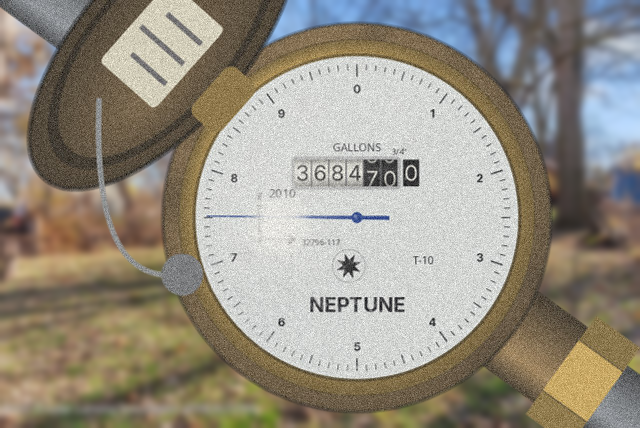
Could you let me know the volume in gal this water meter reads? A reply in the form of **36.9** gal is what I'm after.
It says **3684697.5** gal
